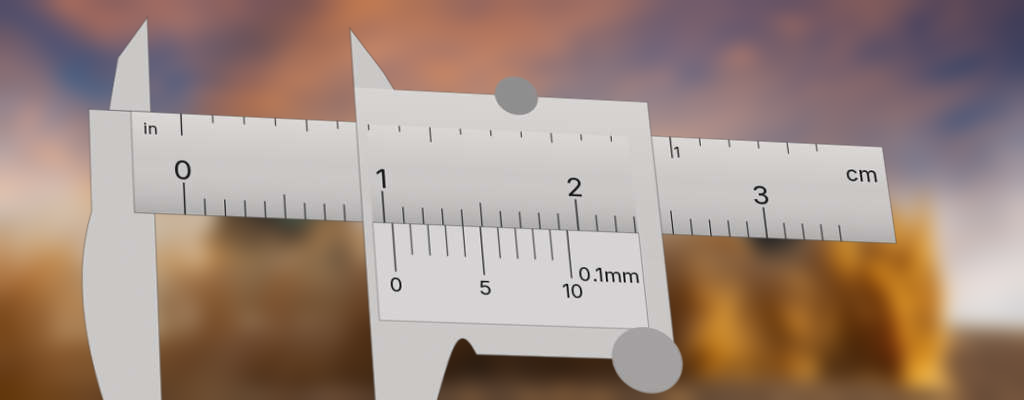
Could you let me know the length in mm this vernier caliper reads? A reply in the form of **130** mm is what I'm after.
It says **10.4** mm
